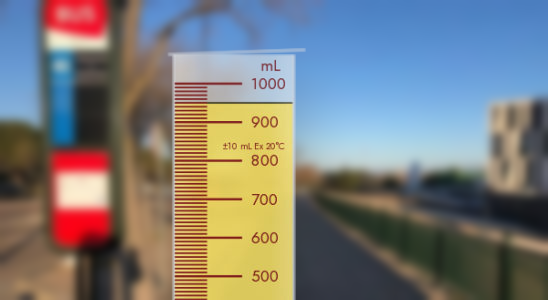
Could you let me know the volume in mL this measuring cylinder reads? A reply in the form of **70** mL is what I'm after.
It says **950** mL
